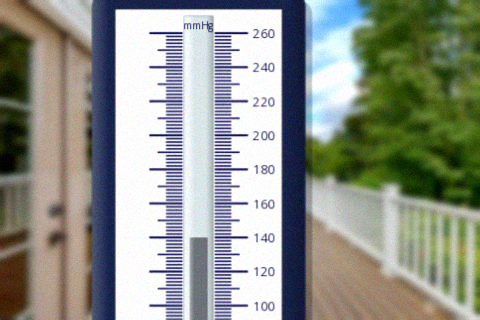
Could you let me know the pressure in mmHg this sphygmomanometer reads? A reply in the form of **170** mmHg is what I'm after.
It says **140** mmHg
